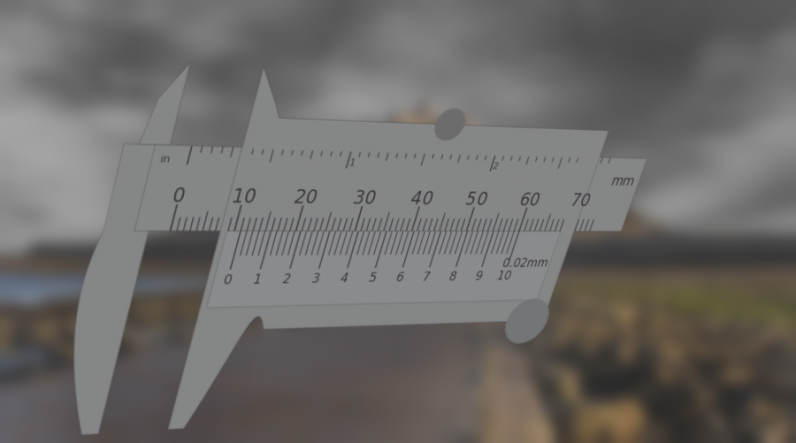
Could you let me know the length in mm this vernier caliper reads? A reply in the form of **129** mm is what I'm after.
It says **11.0** mm
